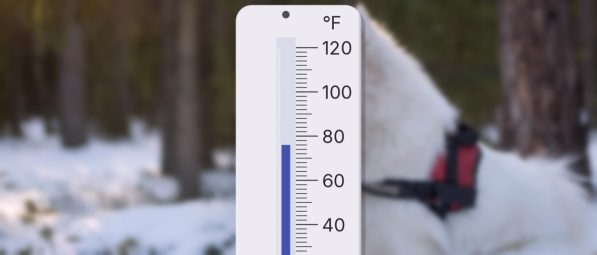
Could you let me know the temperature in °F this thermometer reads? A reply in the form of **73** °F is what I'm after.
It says **76** °F
